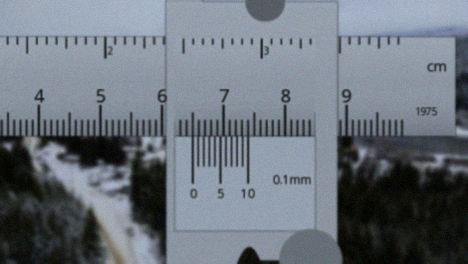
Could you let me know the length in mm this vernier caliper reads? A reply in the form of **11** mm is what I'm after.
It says **65.0** mm
